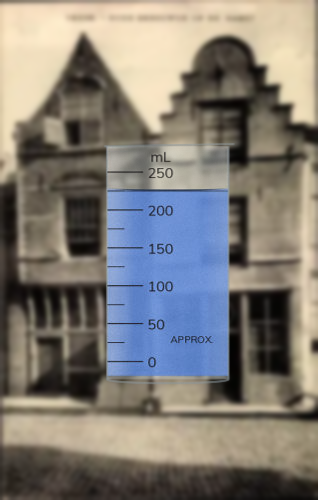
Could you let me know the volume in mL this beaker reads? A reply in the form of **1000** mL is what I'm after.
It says **225** mL
